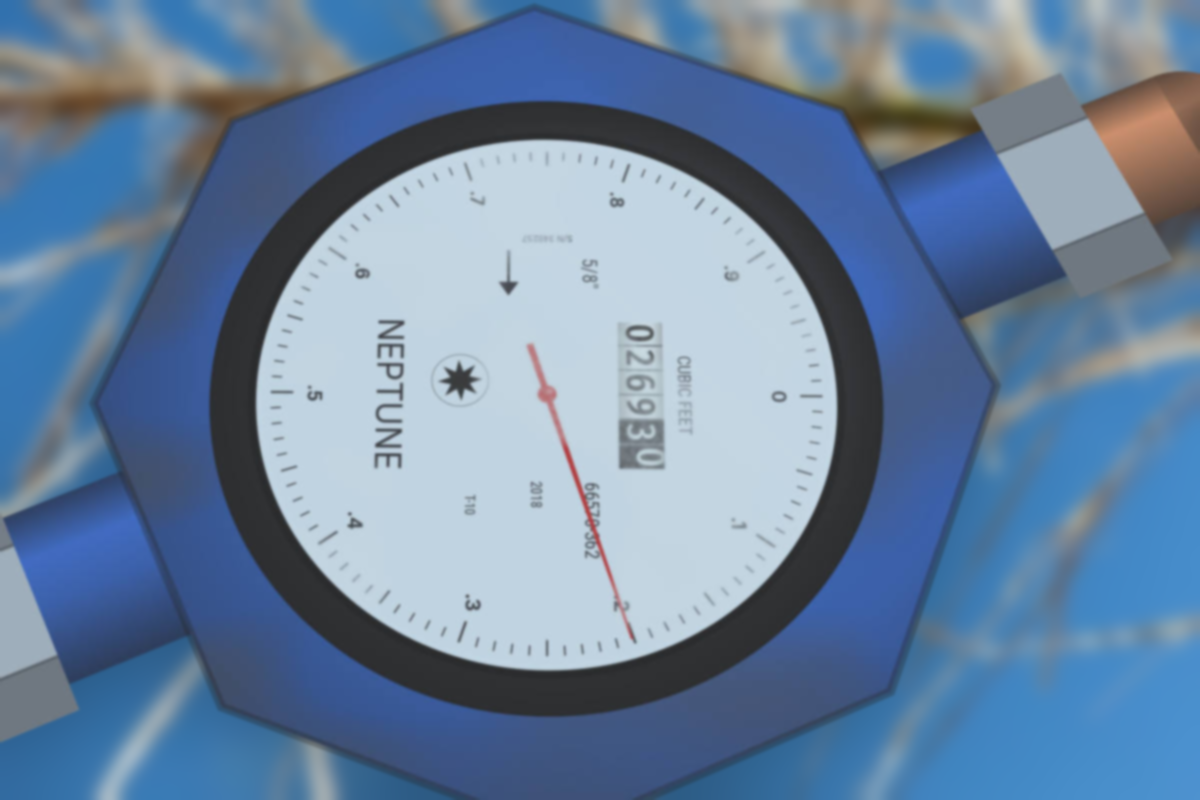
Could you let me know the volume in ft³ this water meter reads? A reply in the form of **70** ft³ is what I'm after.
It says **26930.20** ft³
